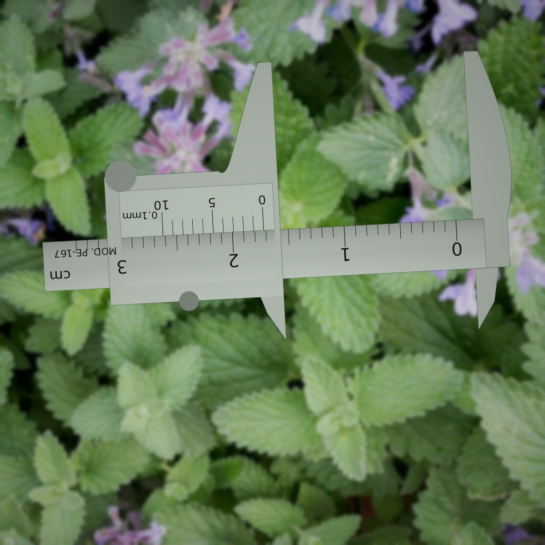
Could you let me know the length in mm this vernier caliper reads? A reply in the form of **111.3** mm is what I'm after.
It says **17.2** mm
